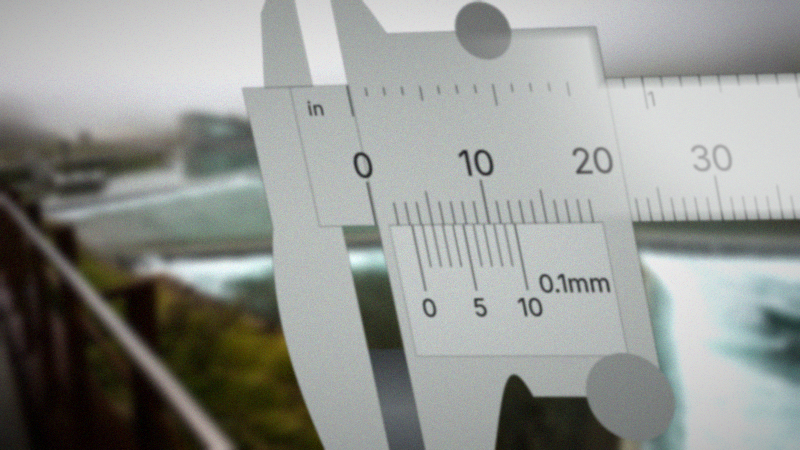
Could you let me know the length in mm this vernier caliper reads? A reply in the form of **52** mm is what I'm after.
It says **3.2** mm
